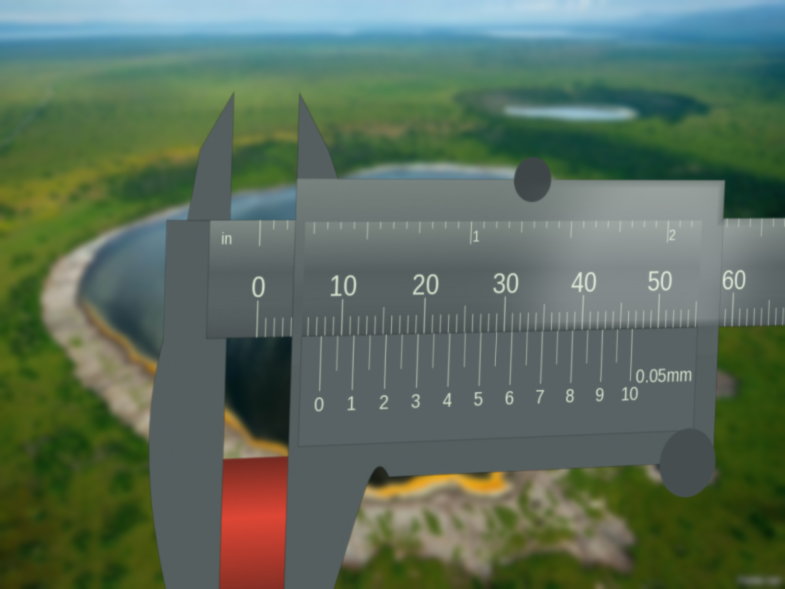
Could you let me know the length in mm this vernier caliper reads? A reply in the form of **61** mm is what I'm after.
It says **7.6** mm
